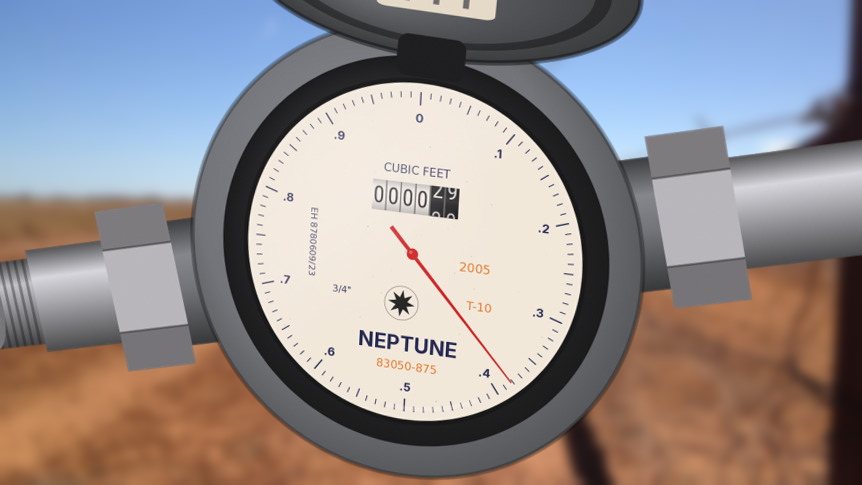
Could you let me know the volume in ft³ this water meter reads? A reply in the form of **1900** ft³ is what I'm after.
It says **29.38** ft³
